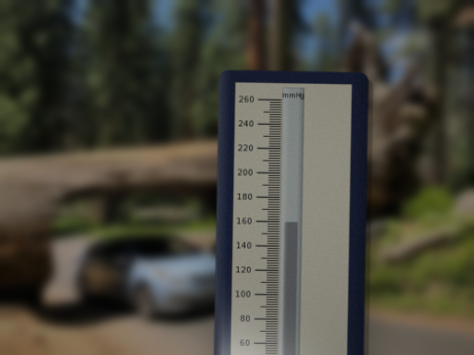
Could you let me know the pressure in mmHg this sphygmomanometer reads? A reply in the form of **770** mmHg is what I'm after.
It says **160** mmHg
